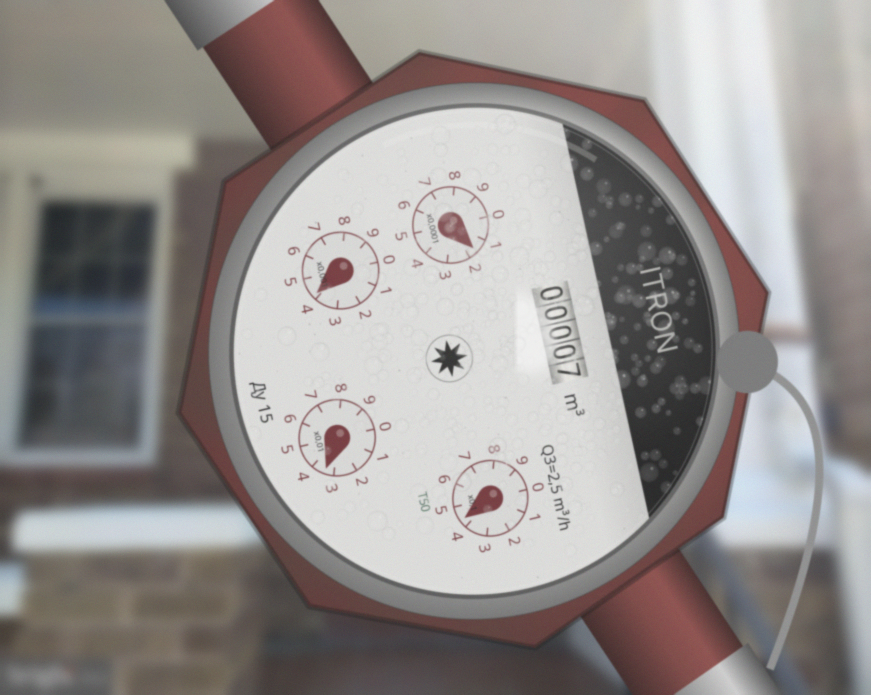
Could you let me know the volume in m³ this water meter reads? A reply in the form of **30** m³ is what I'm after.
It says **7.4341** m³
